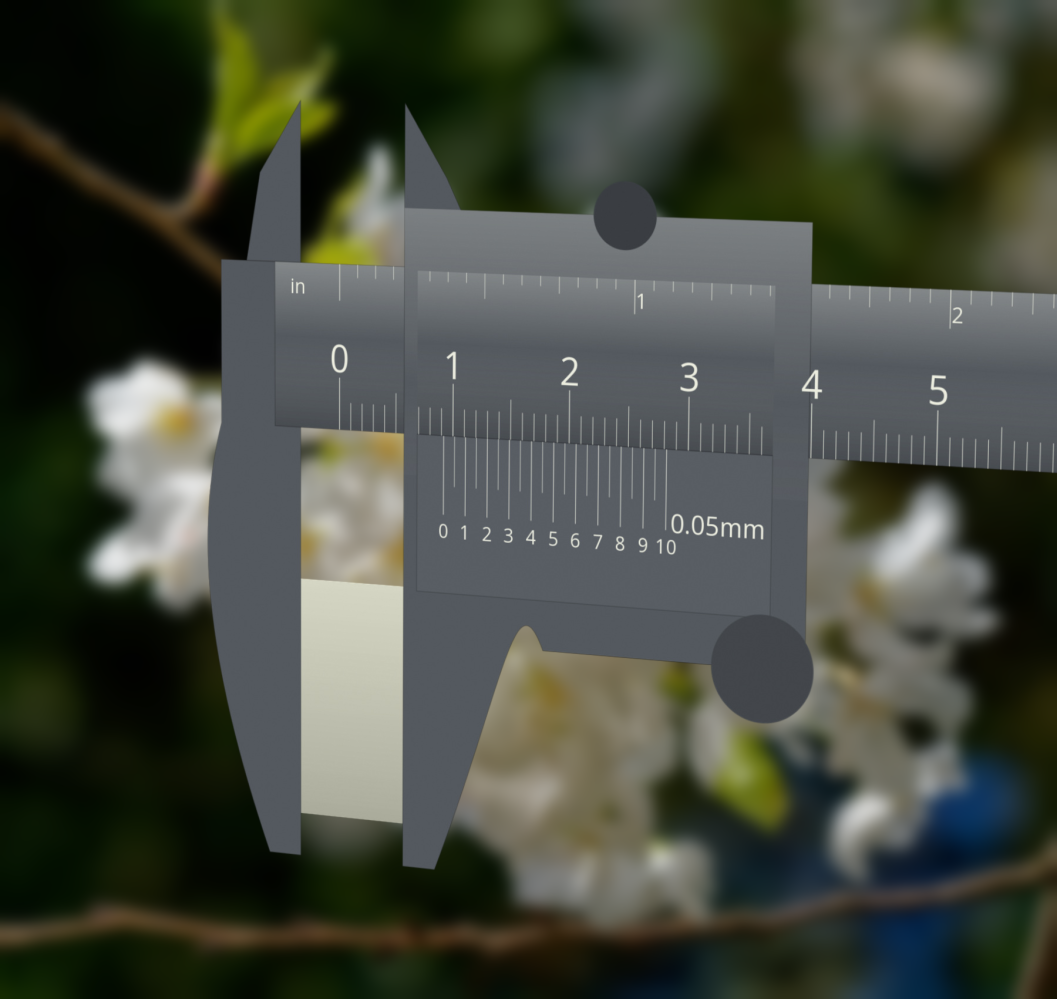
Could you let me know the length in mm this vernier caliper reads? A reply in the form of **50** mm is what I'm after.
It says **9.2** mm
